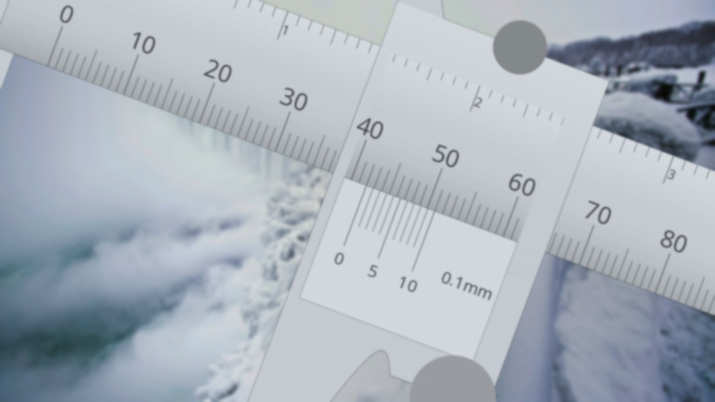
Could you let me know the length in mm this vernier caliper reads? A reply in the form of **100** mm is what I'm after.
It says **42.0** mm
